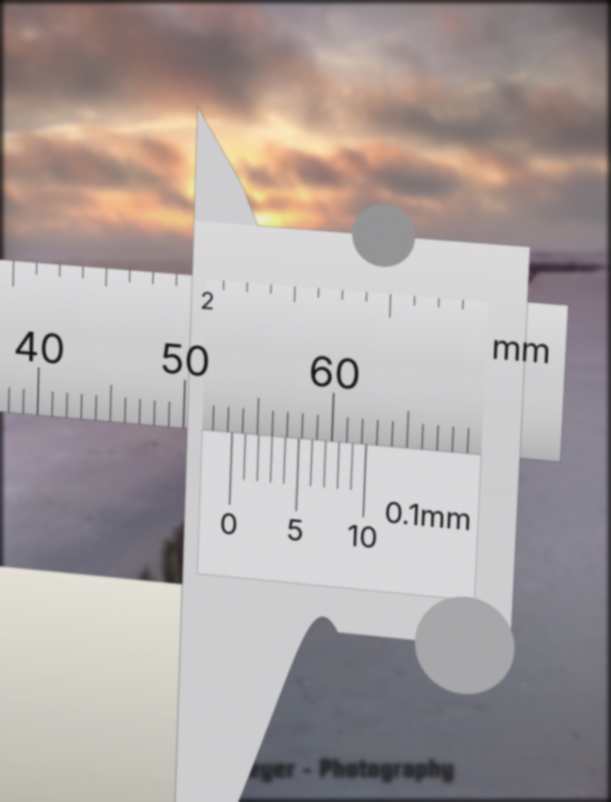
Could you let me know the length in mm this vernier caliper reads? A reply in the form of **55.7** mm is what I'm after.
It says **53.3** mm
